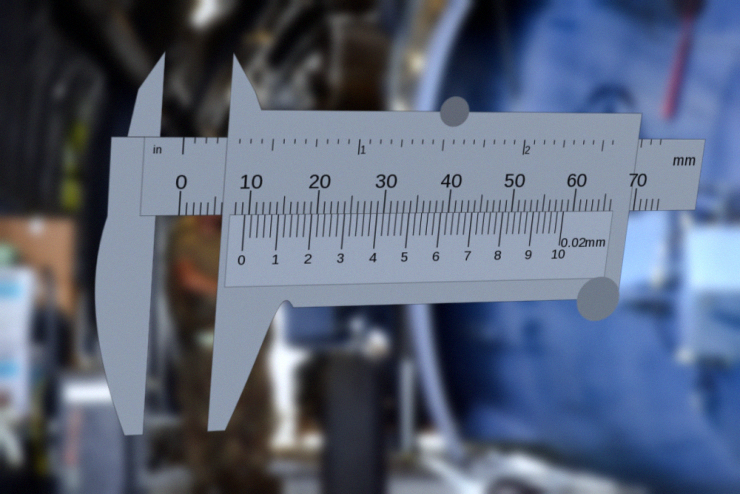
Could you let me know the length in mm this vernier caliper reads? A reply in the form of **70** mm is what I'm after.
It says **9.4** mm
